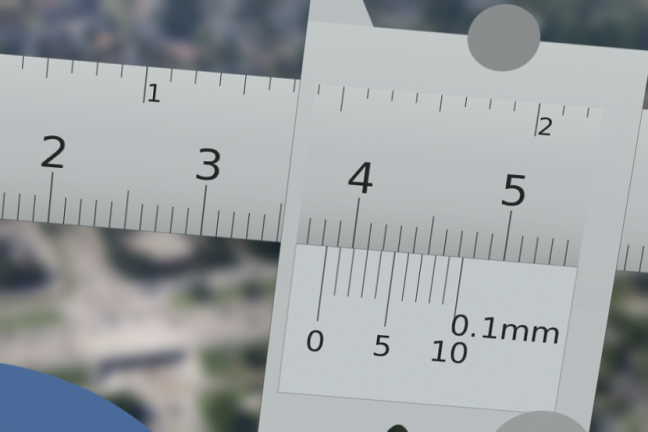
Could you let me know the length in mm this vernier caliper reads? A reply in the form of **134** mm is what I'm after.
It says **38.3** mm
